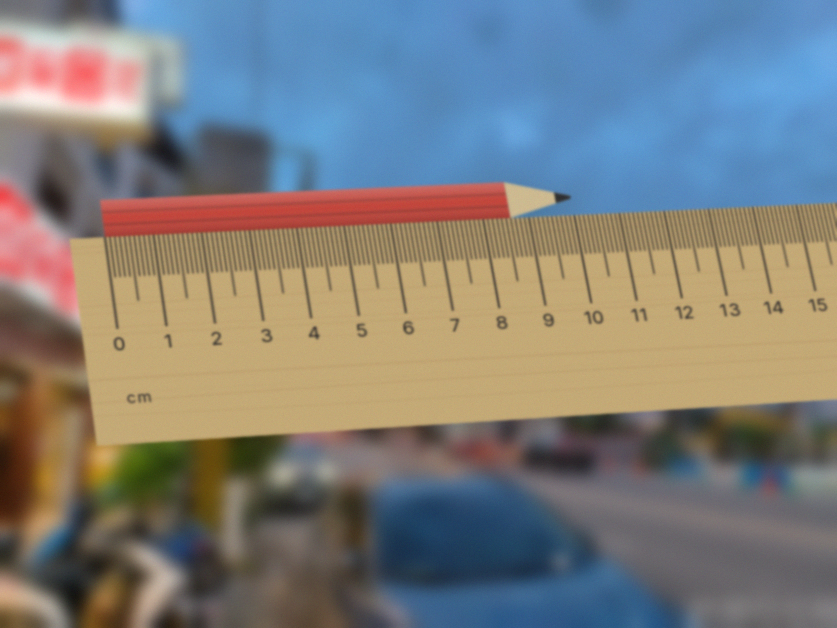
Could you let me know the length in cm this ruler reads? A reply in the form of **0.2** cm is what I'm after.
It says **10** cm
